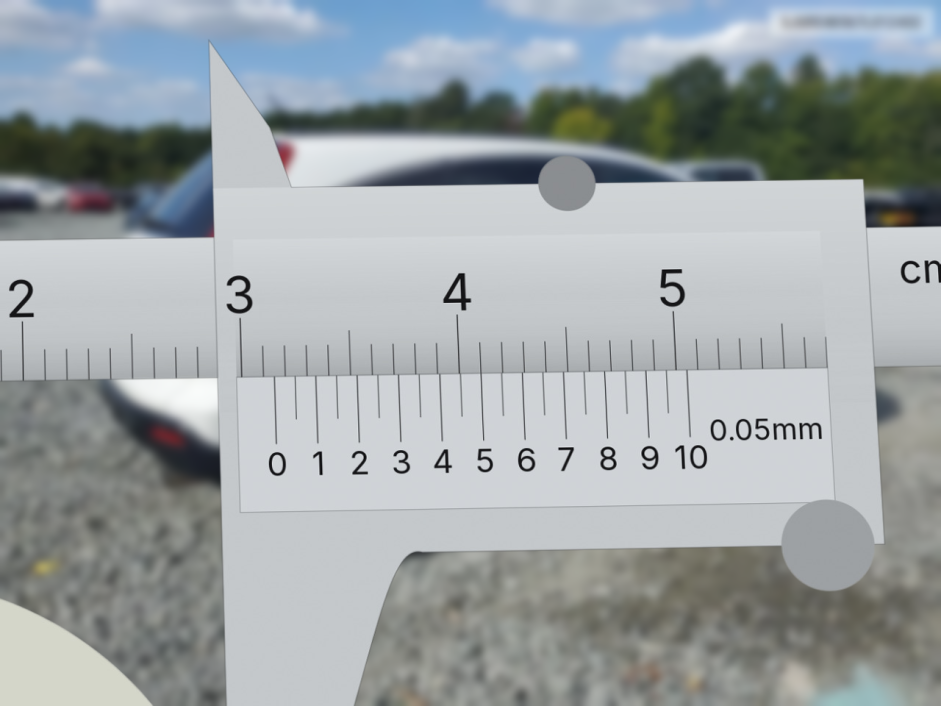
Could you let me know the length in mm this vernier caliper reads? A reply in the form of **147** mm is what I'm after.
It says **31.50** mm
